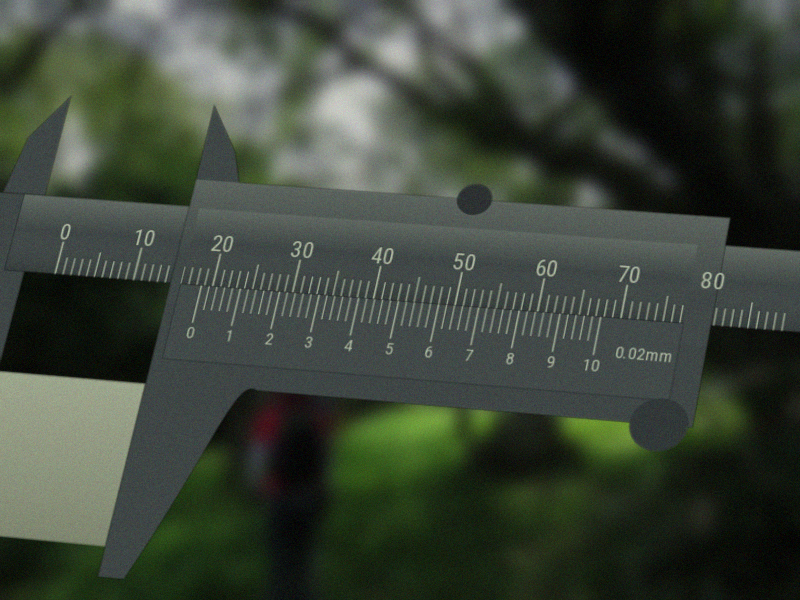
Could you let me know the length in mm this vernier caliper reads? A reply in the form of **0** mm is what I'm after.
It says **18.6** mm
